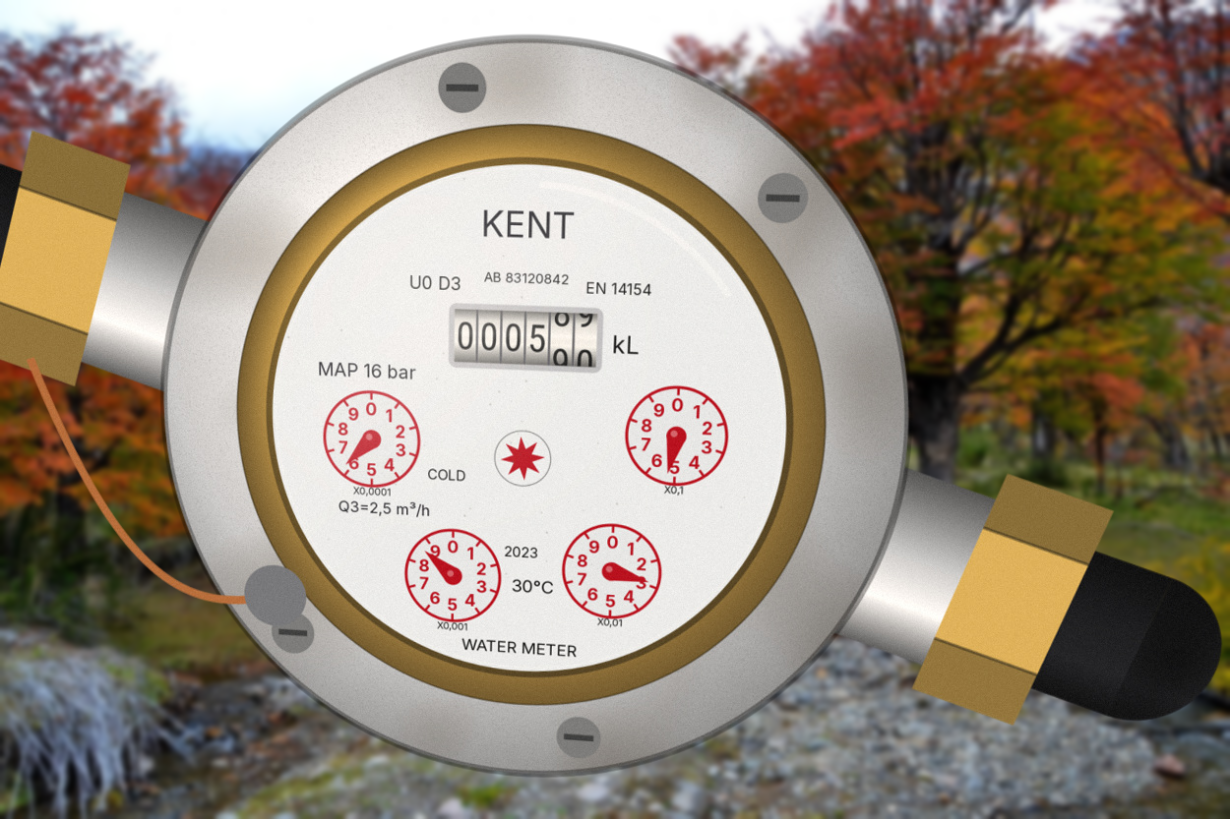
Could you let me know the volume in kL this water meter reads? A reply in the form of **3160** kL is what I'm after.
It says **589.5286** kL
